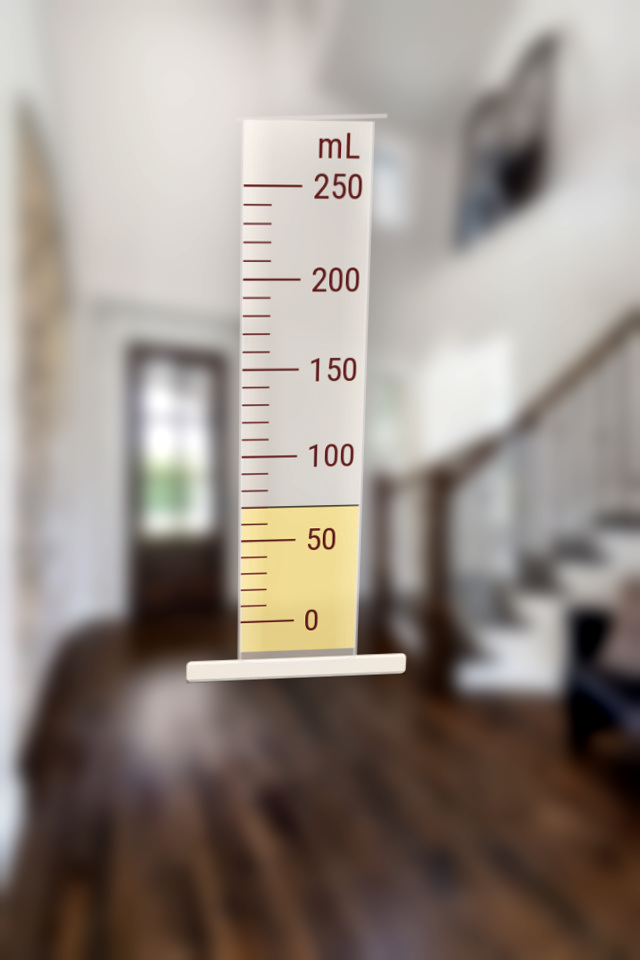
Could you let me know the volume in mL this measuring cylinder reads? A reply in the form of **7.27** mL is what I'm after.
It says **70** mL
